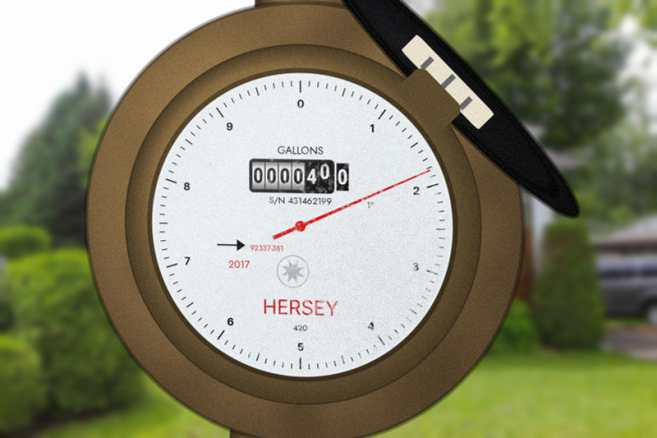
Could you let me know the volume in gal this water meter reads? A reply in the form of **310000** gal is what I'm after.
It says **401.8** gal
